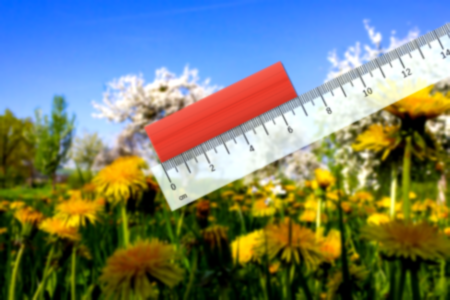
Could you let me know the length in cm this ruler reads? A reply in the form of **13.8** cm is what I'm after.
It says **7** cm
